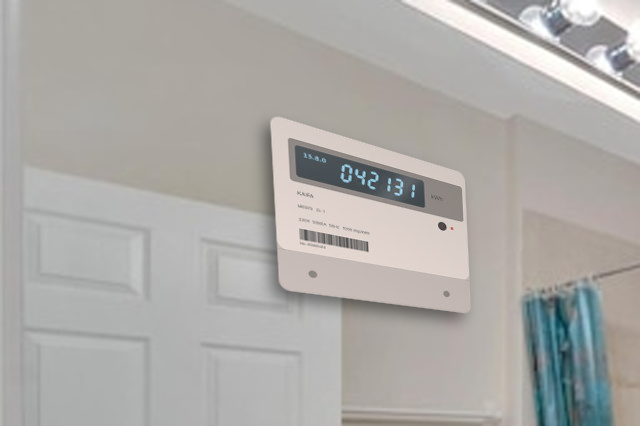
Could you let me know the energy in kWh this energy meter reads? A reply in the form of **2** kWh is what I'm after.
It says **42131** kWh
